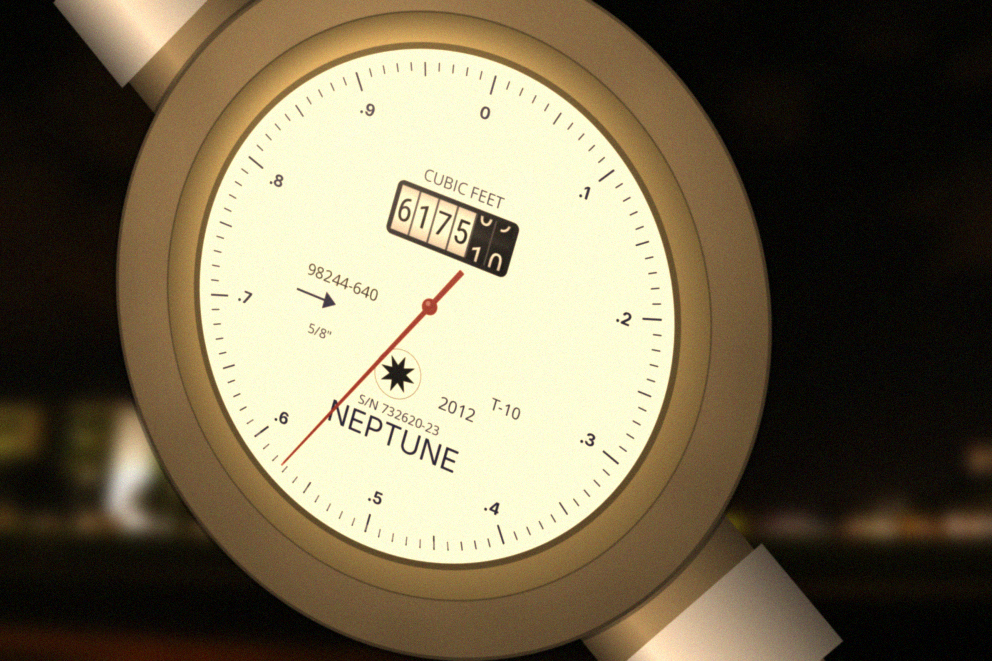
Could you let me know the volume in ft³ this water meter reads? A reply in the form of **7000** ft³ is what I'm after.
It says **617509.57** ft³
